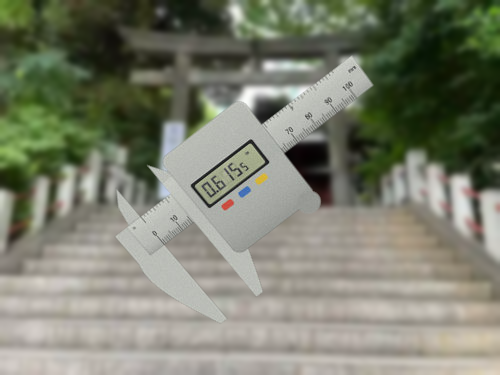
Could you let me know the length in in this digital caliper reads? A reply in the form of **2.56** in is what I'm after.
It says **0.6155** in
